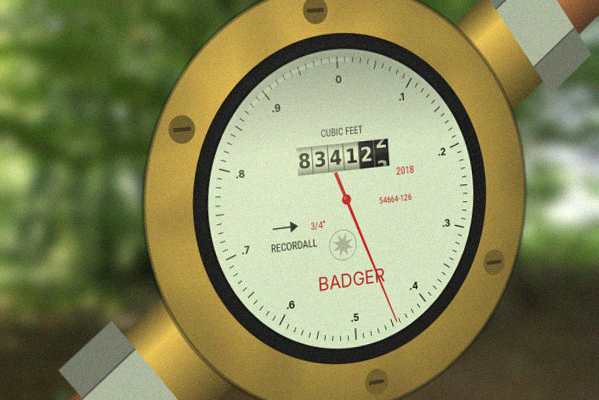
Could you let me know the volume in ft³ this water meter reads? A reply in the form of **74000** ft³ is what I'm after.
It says **834122.44** ft³
